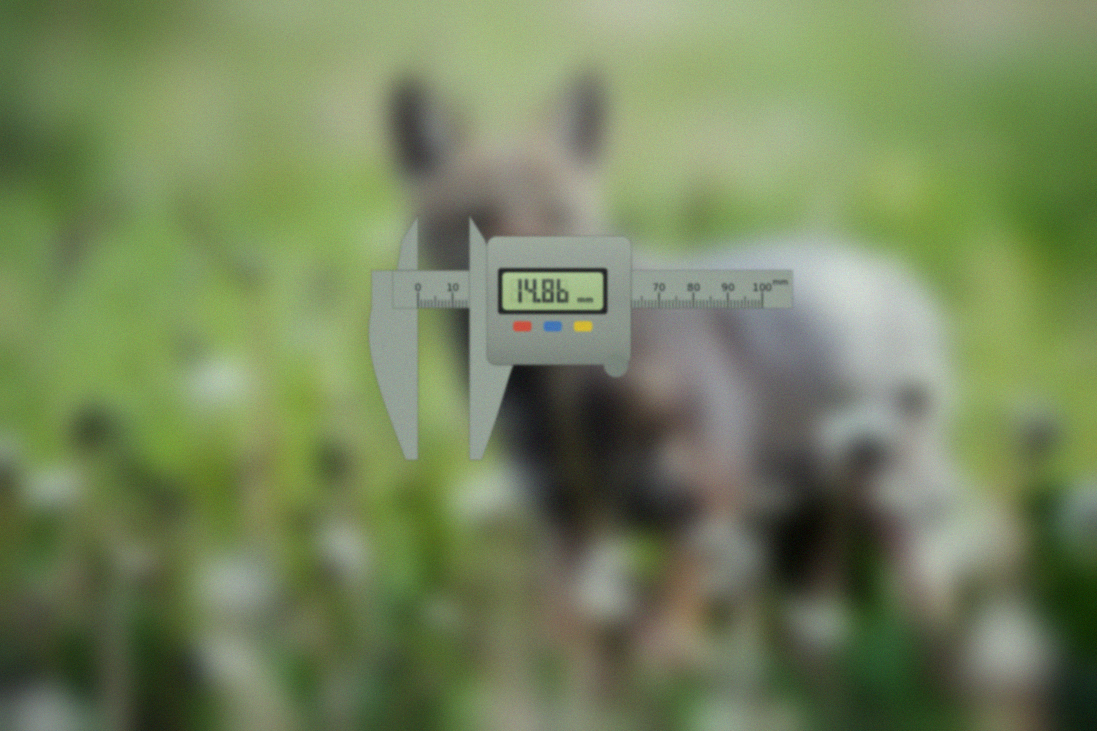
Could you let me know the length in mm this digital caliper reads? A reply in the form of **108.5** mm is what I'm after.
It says **14.86** mm
